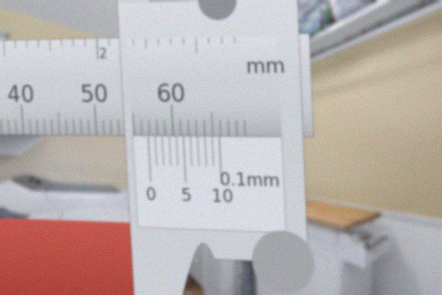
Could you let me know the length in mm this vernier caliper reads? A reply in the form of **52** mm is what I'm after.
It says **56.8** mm
